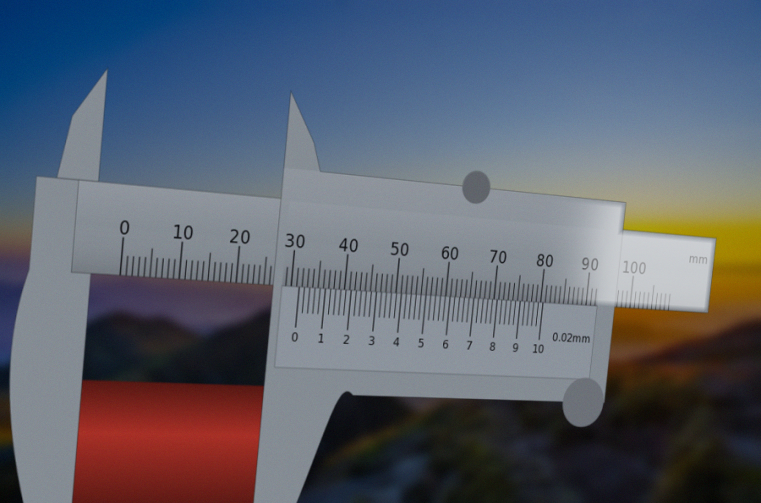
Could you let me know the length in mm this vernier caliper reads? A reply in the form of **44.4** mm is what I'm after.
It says **31.5** mm
